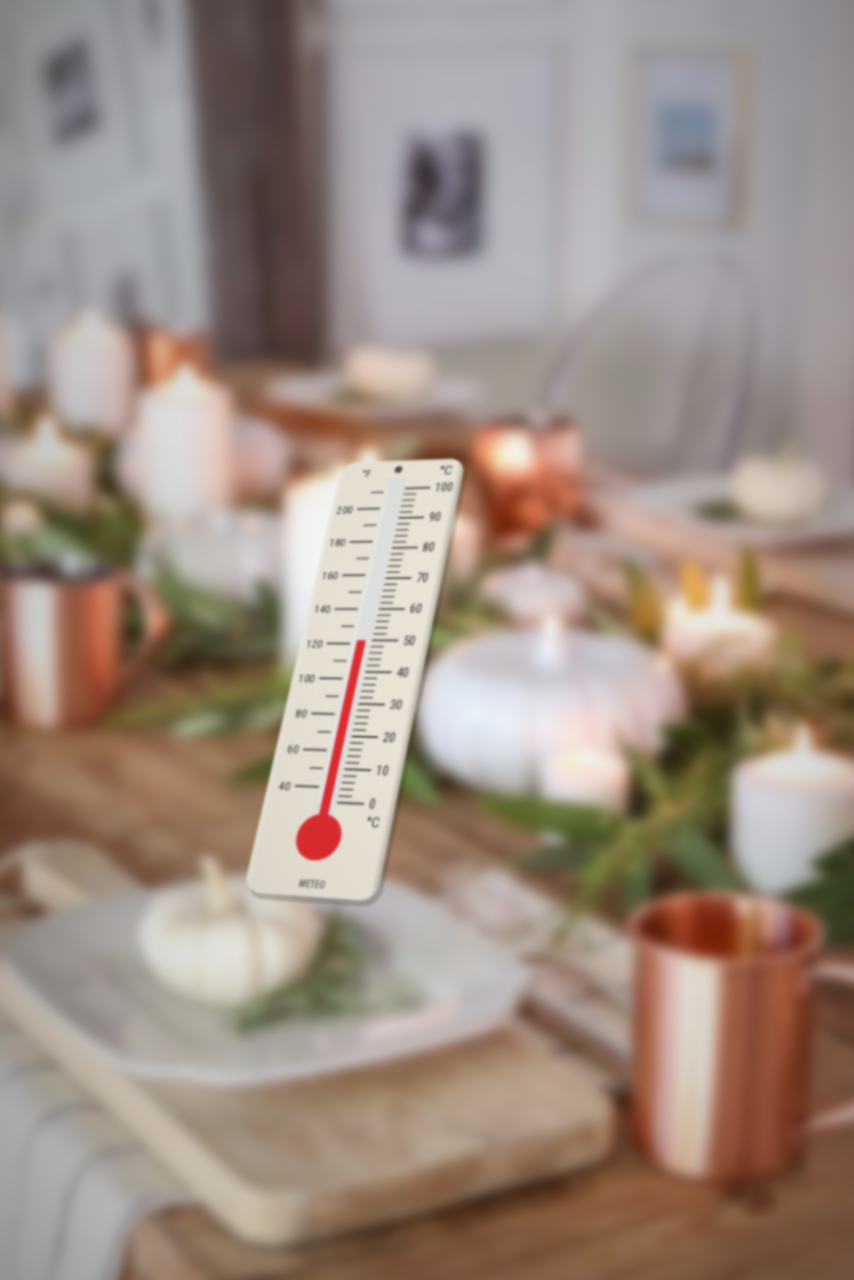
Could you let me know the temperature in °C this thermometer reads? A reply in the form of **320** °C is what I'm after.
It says **50** °C
